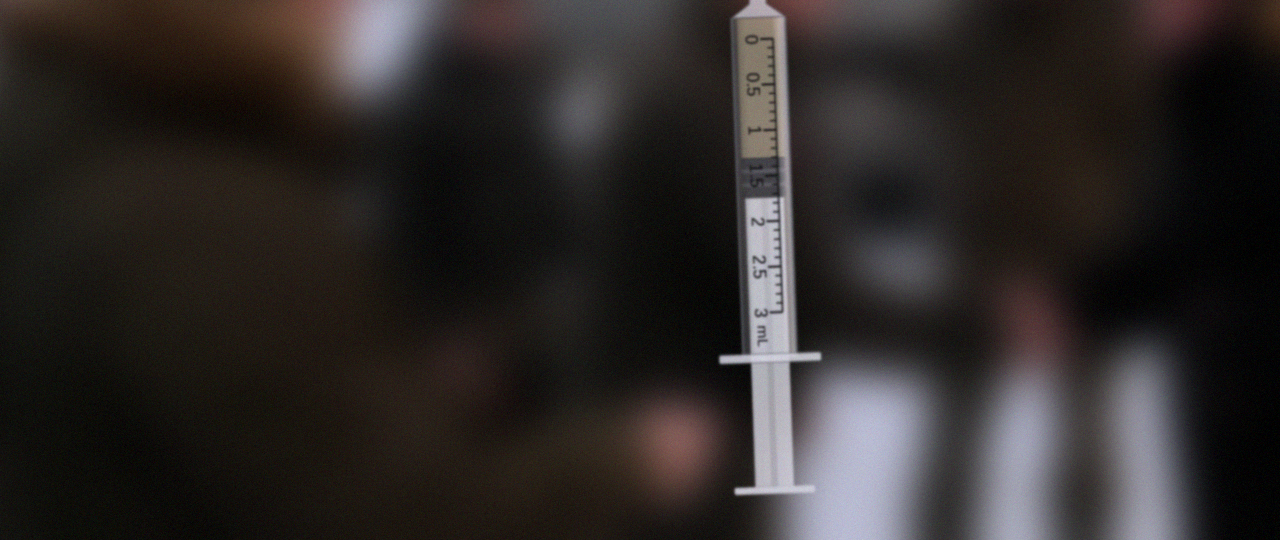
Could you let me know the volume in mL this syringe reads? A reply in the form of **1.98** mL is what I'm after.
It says **1.3** mL
